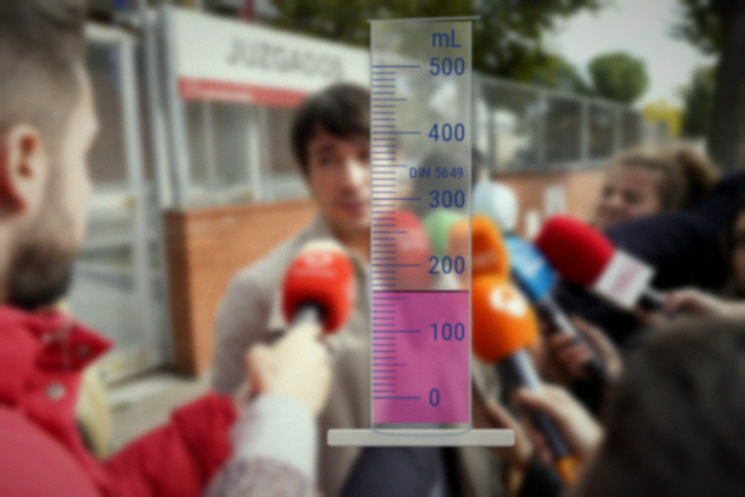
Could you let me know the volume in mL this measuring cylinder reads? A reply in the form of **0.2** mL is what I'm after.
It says **160** mL
